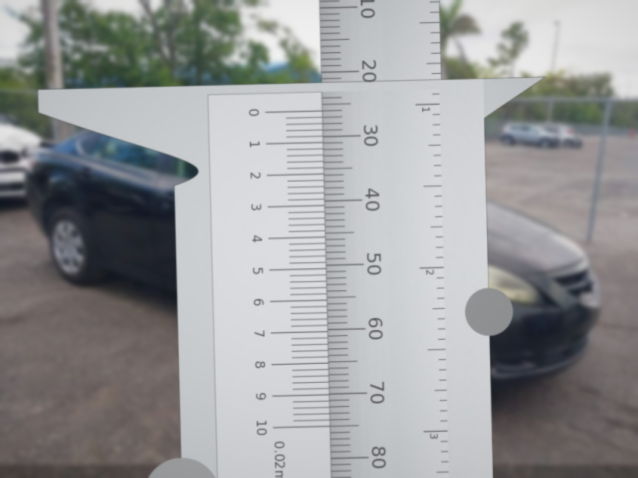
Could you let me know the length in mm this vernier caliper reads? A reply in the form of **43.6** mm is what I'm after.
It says **26.0** mm
